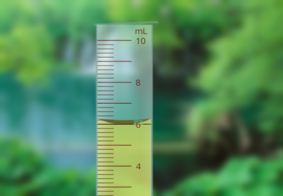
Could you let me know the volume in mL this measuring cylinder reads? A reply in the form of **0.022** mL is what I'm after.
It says **6** mL
